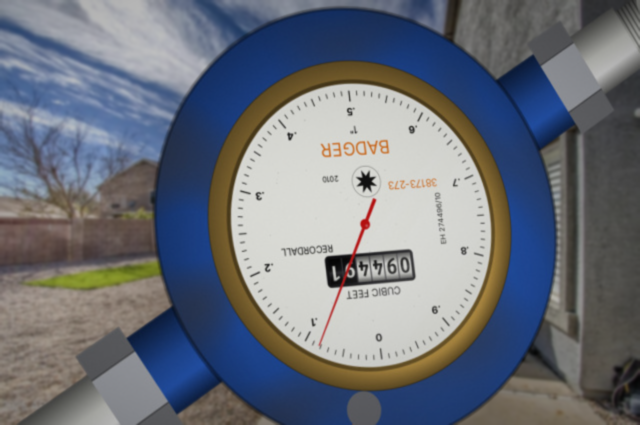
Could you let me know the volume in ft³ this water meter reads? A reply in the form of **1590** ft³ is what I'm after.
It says **94491.08** ft³
